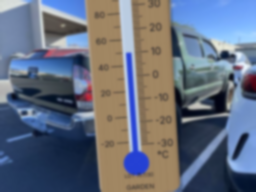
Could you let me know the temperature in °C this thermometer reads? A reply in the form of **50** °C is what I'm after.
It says **10** °C
